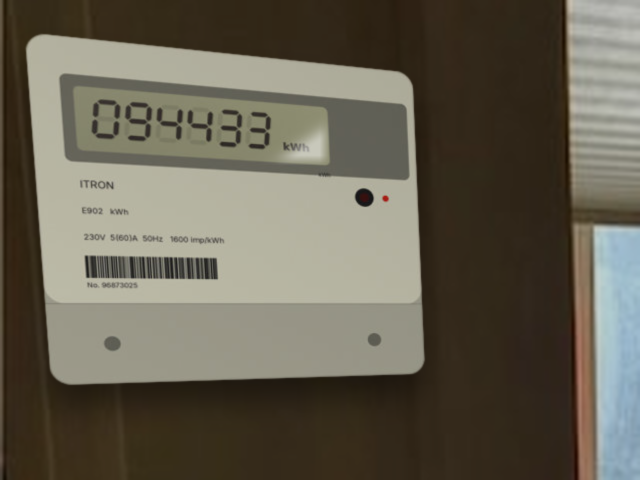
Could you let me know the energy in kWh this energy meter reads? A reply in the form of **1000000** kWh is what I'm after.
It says **94433** kWh
